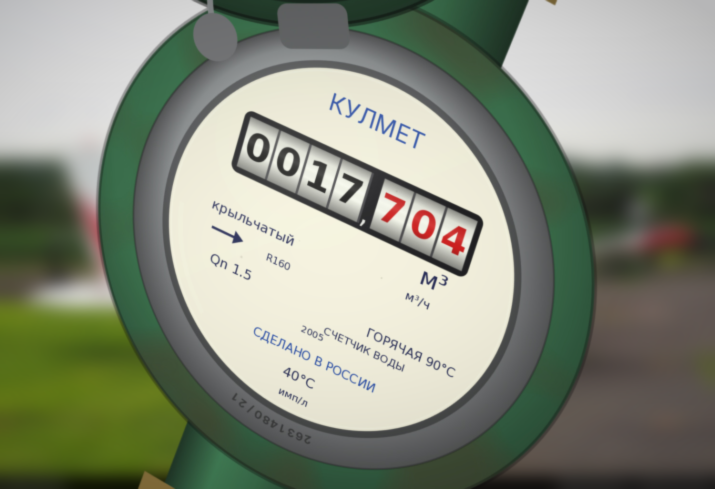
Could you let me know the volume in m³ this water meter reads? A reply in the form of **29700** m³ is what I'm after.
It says **17.704** m³
